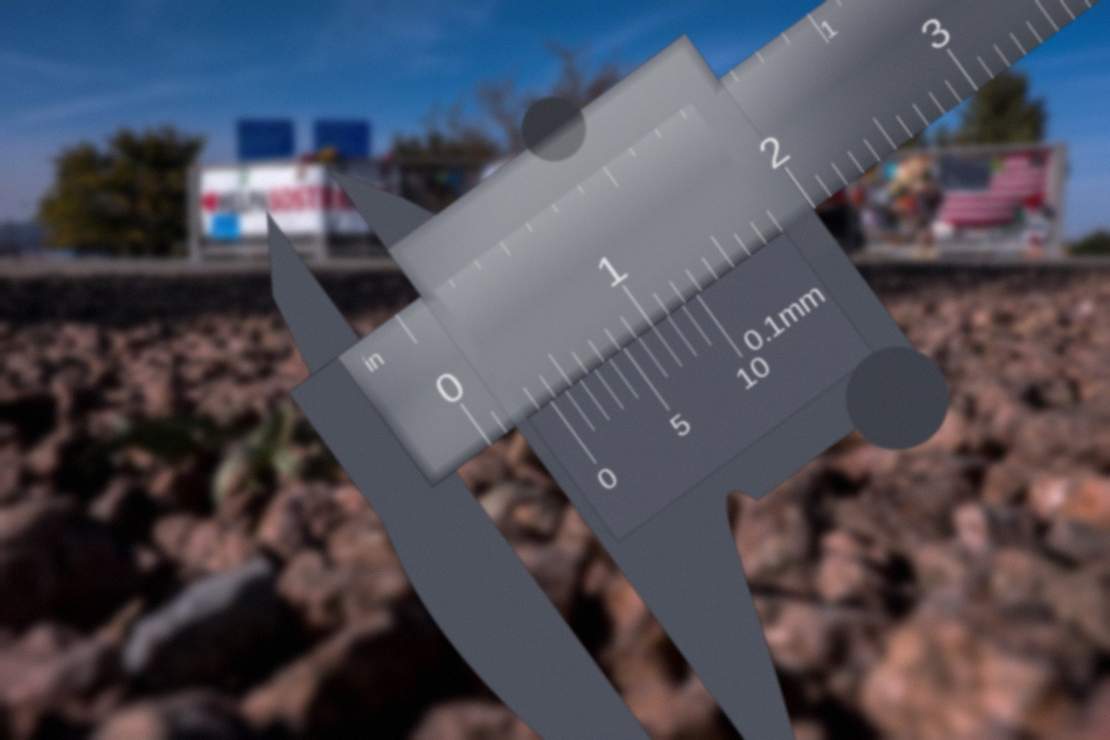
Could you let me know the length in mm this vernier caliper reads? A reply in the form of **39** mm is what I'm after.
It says **3.7** mm
